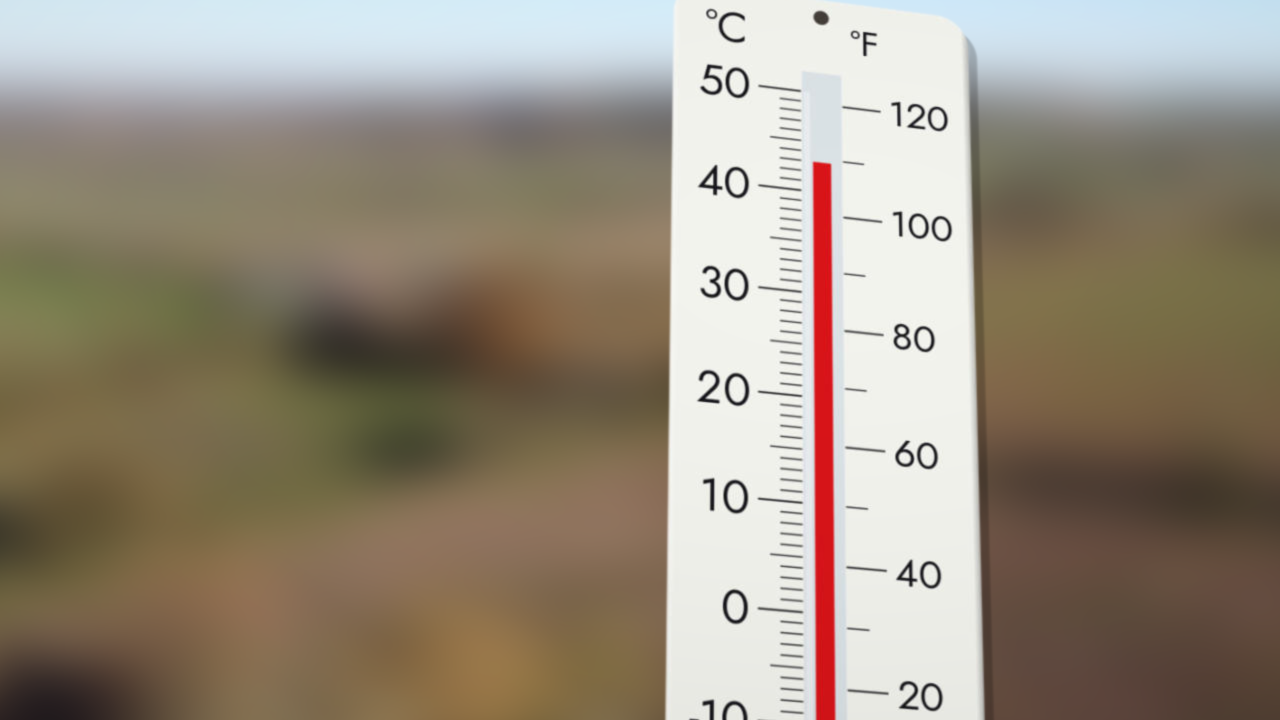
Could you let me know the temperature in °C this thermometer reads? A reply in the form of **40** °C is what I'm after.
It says **43** °C
